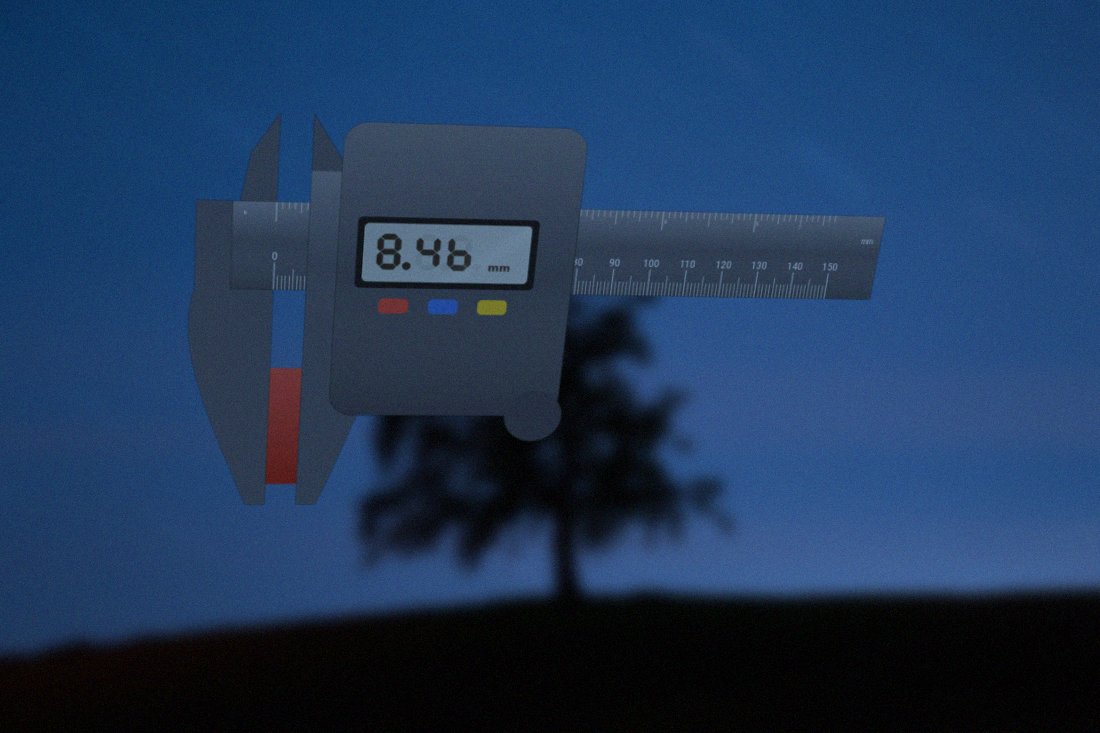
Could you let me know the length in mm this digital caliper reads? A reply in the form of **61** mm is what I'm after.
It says **8.46** mm
